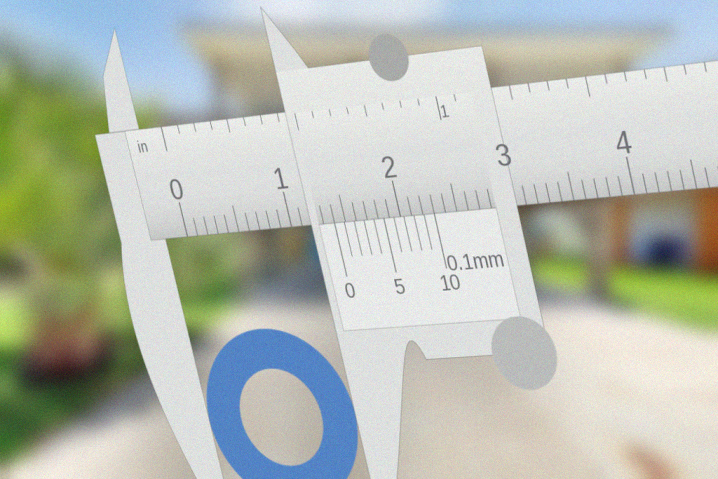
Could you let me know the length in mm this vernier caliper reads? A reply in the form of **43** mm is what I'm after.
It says **14.0** mm
